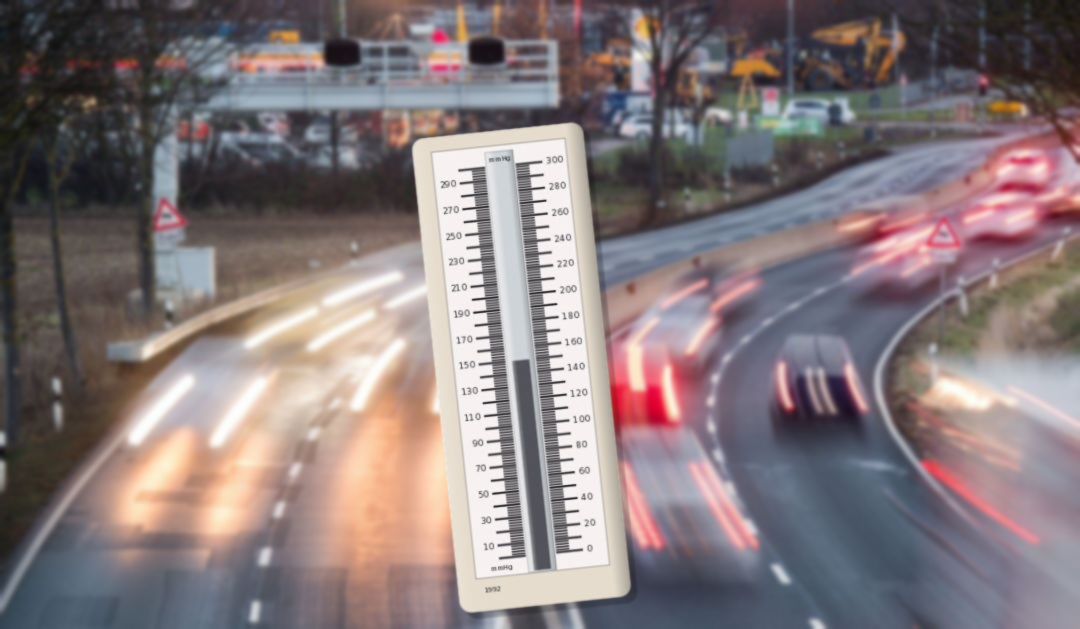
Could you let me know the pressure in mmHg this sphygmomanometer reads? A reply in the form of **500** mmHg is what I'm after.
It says **150** mmHg
